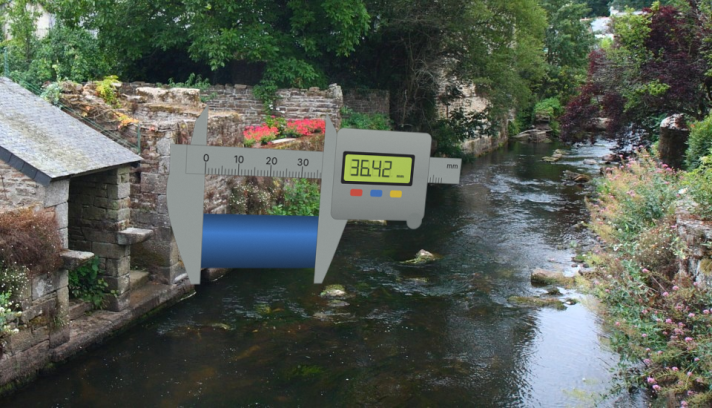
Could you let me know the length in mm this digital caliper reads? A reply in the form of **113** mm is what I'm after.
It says **36.42** mm
